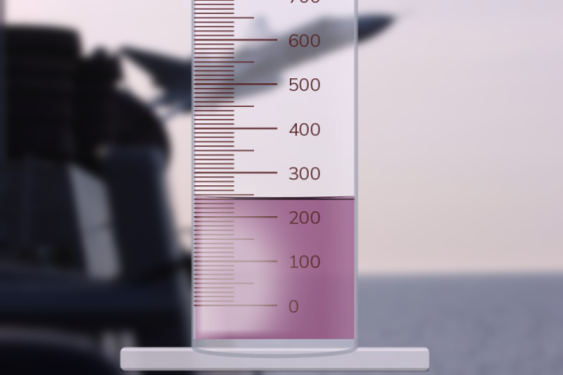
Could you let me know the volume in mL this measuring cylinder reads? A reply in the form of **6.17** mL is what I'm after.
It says **240** mL
